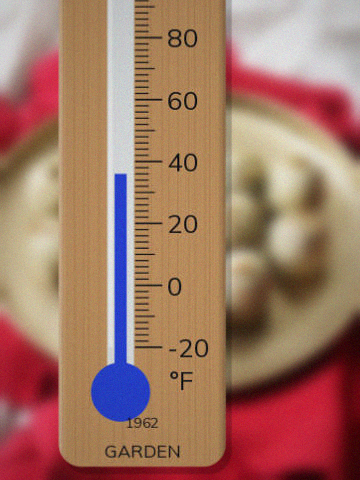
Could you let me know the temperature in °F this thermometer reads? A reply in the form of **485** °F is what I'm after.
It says **36** °F
